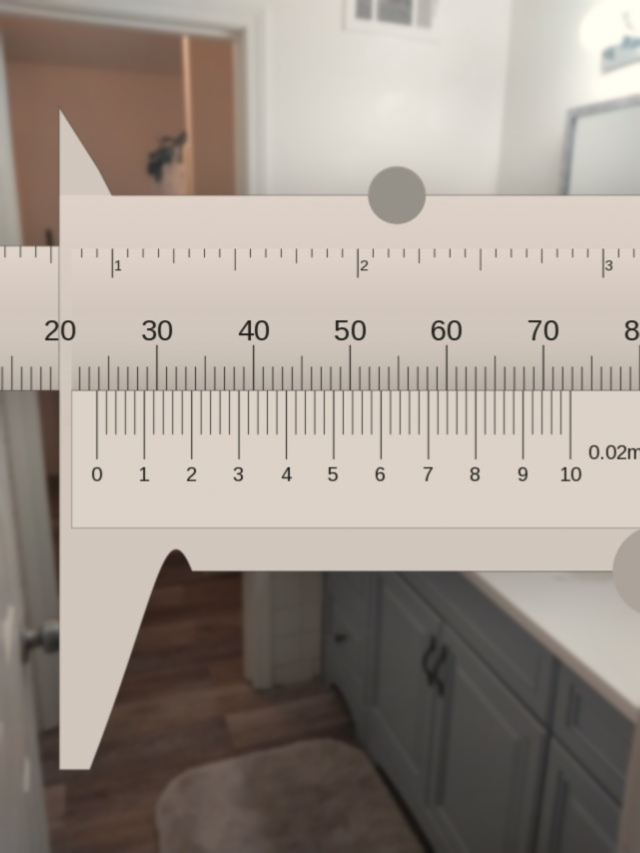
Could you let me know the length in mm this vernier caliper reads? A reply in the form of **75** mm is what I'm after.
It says **23.8** mm
